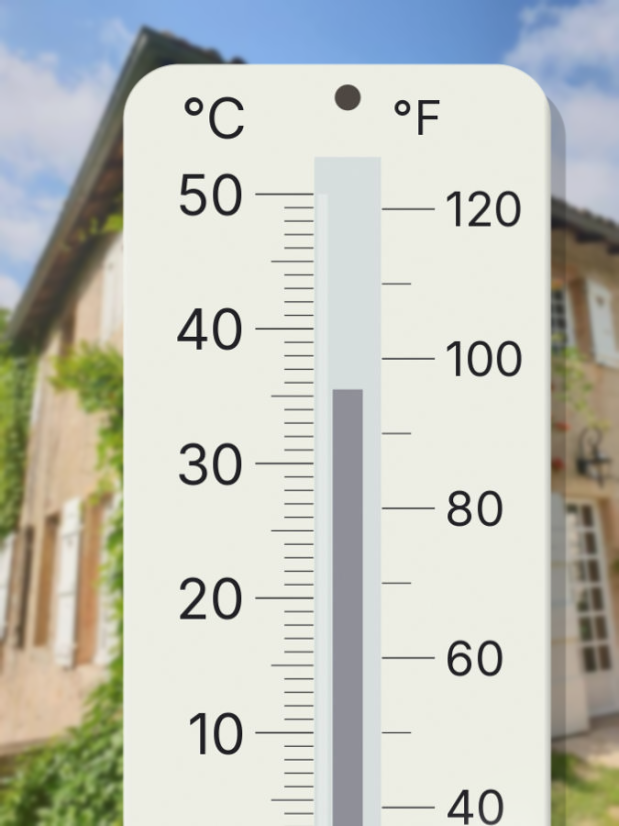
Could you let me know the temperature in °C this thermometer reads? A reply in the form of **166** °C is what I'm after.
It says **35.5** °C
